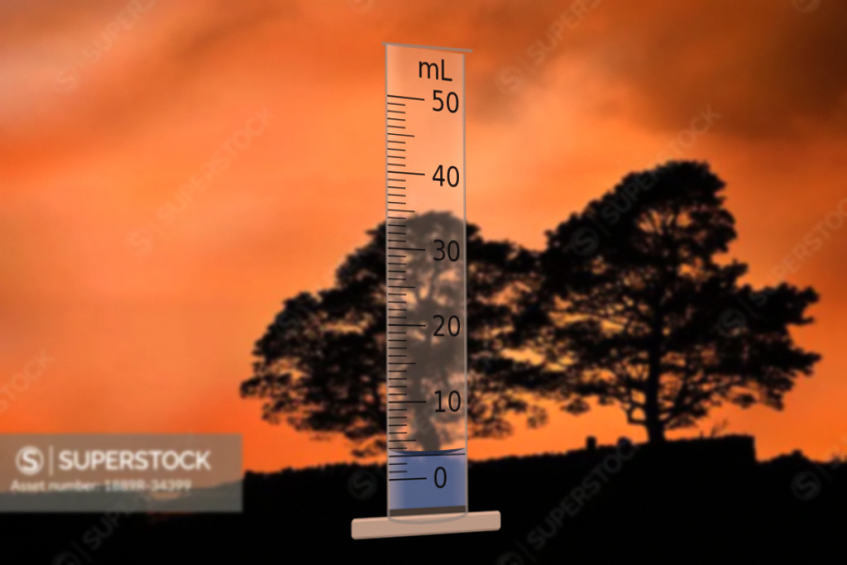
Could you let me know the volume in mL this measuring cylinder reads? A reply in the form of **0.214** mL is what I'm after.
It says **3** mL
